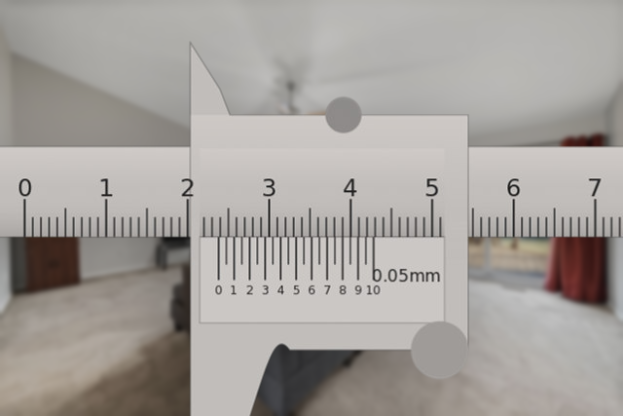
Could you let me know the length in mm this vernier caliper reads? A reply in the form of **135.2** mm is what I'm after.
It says **23.8** mm
